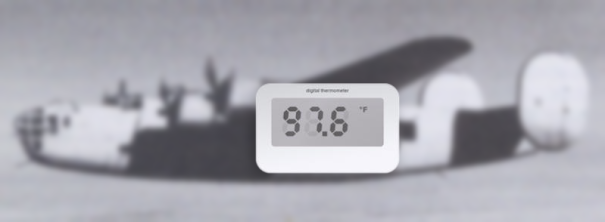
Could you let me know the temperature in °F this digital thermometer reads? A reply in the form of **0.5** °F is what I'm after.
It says **97.6** °F
